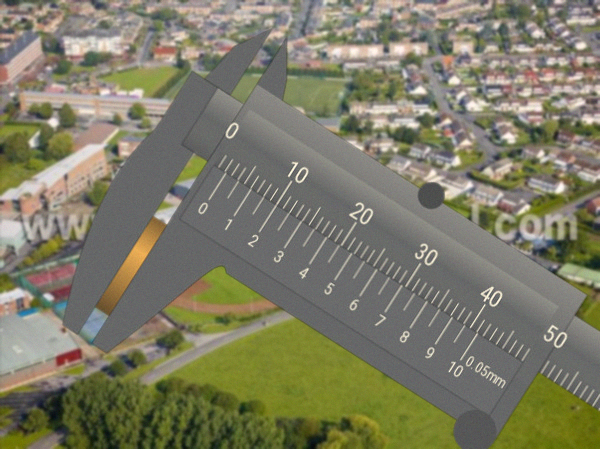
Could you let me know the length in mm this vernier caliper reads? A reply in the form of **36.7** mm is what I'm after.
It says **2.2** mm
